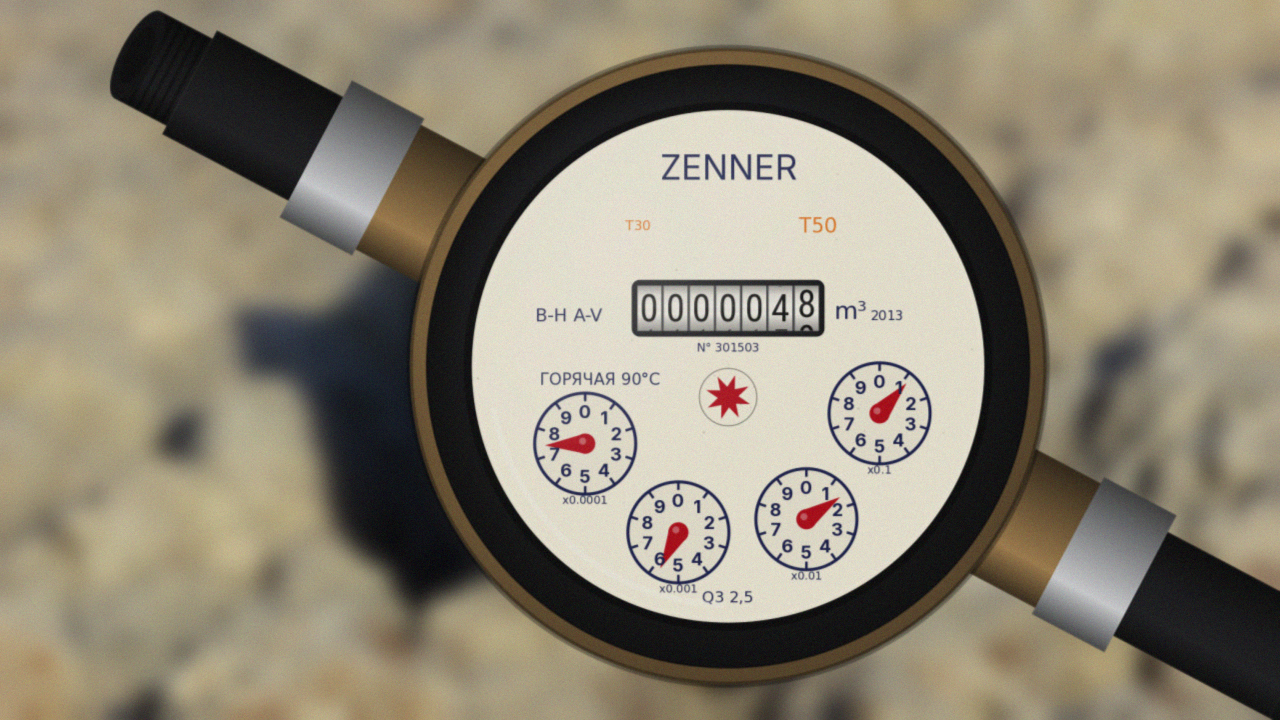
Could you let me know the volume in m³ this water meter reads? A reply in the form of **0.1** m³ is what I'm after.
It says **48.1157** m³
